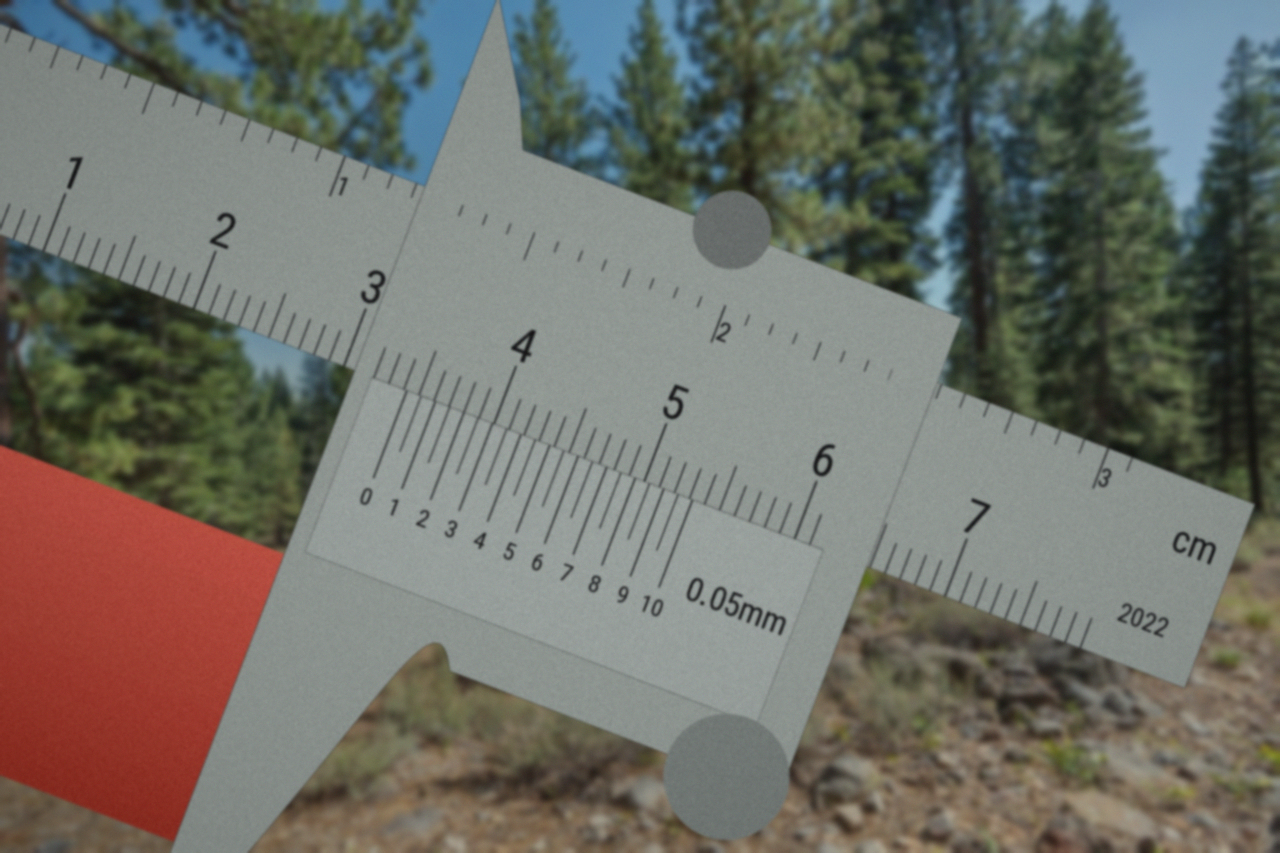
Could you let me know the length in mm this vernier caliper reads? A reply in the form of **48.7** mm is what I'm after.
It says **34.2** mm
